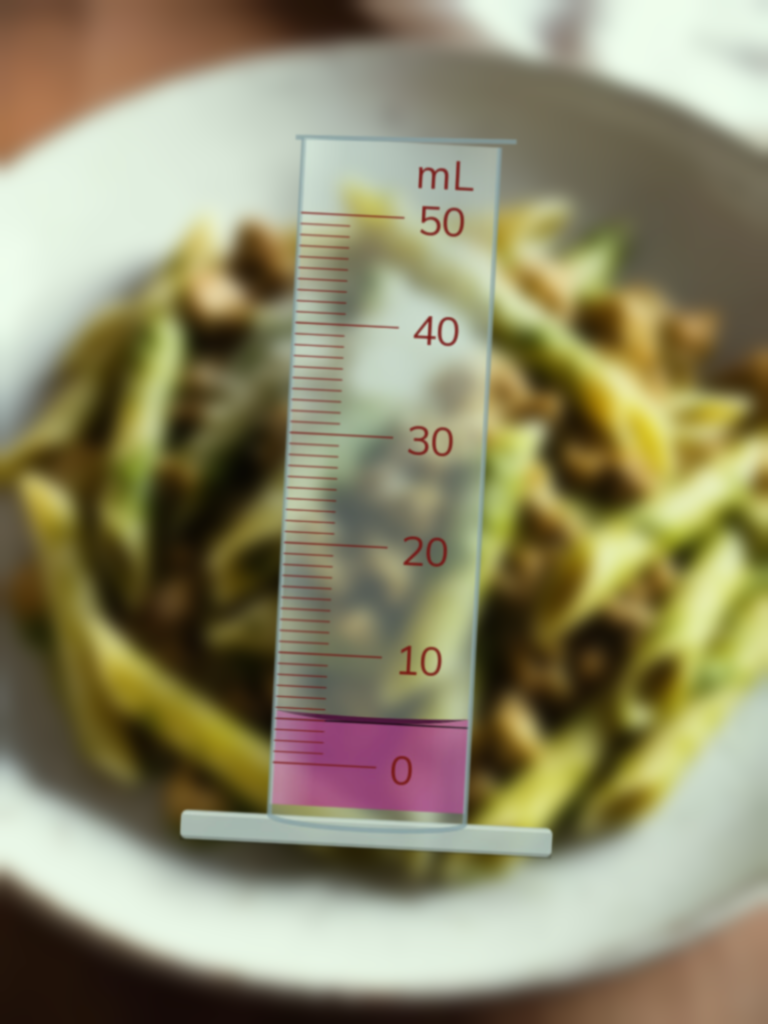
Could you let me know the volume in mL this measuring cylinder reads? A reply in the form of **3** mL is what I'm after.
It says **4** mL
